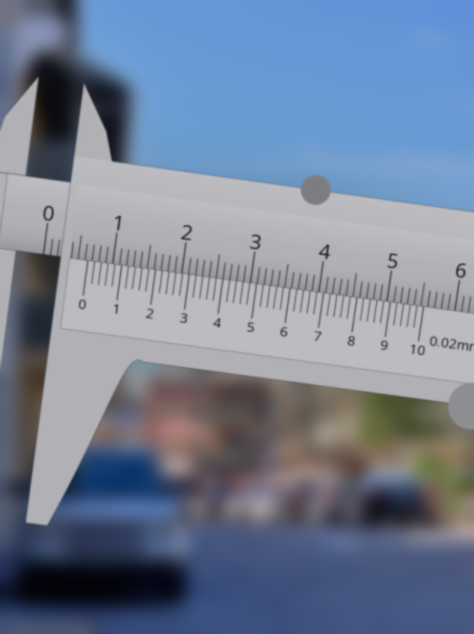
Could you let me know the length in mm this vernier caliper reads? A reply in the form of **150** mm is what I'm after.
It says **6.4** mm
